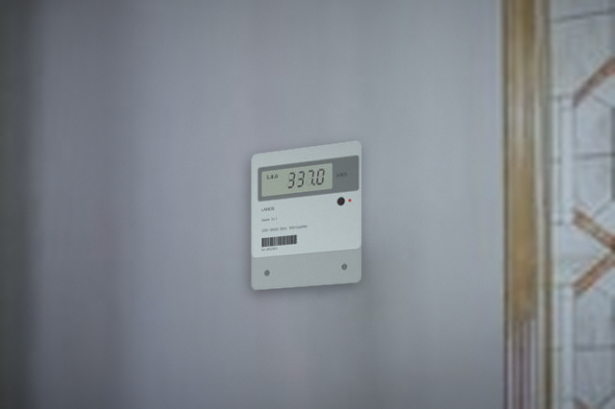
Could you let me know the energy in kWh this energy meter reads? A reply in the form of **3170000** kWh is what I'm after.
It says **337.0** kWh
